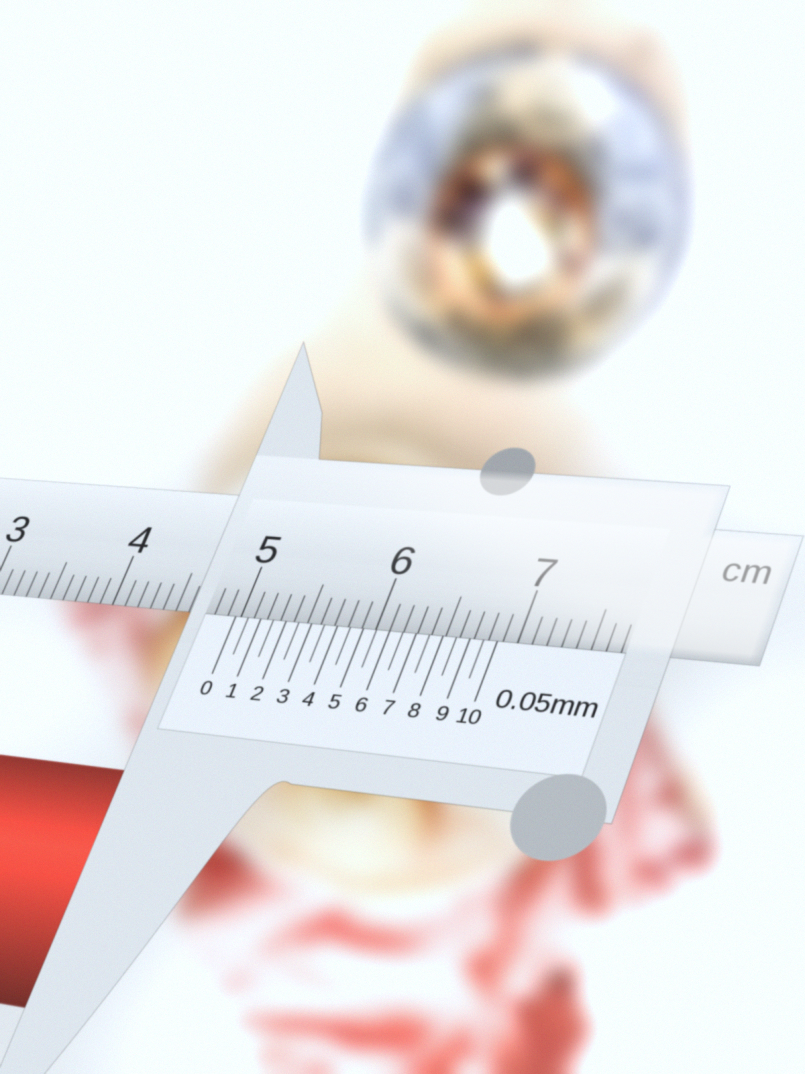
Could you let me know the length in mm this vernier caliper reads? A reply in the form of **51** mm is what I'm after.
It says **49.6** mm
